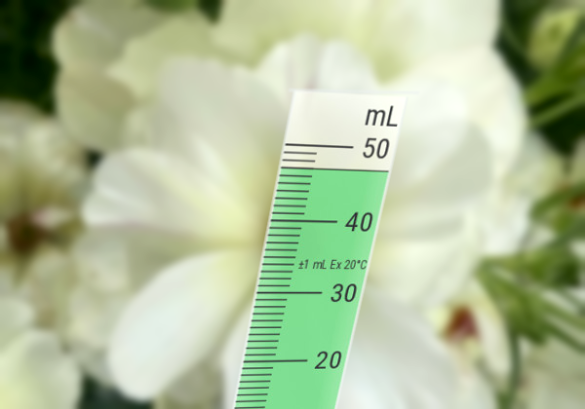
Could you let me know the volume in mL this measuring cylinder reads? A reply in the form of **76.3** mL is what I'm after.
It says **47** mL
